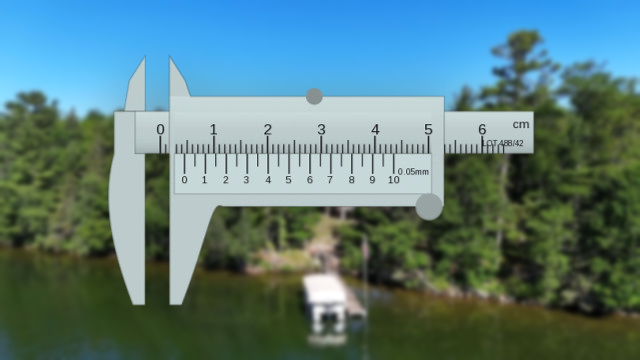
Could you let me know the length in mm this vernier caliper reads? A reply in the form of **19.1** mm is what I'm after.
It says **4.5** mm
